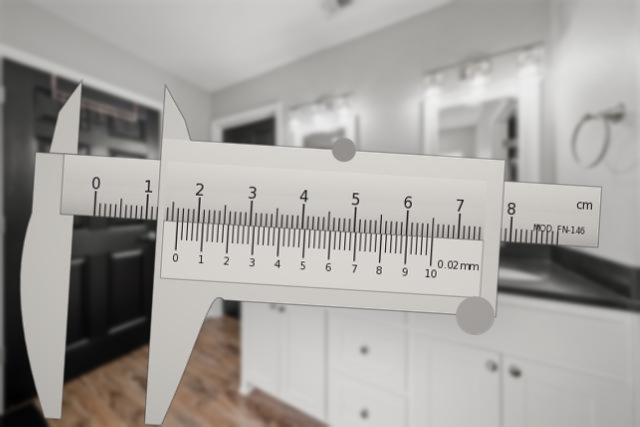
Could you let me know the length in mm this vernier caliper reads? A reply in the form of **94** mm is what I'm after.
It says **16.0** mm
